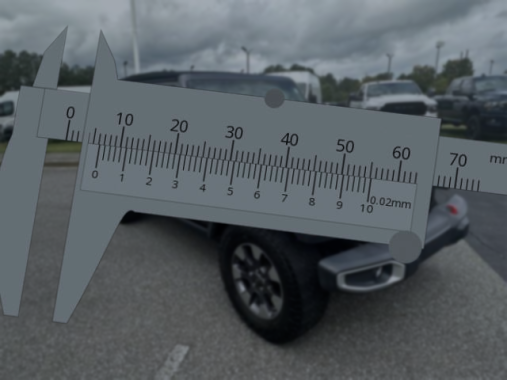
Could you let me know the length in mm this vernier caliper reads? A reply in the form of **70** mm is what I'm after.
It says **6.2** mm
